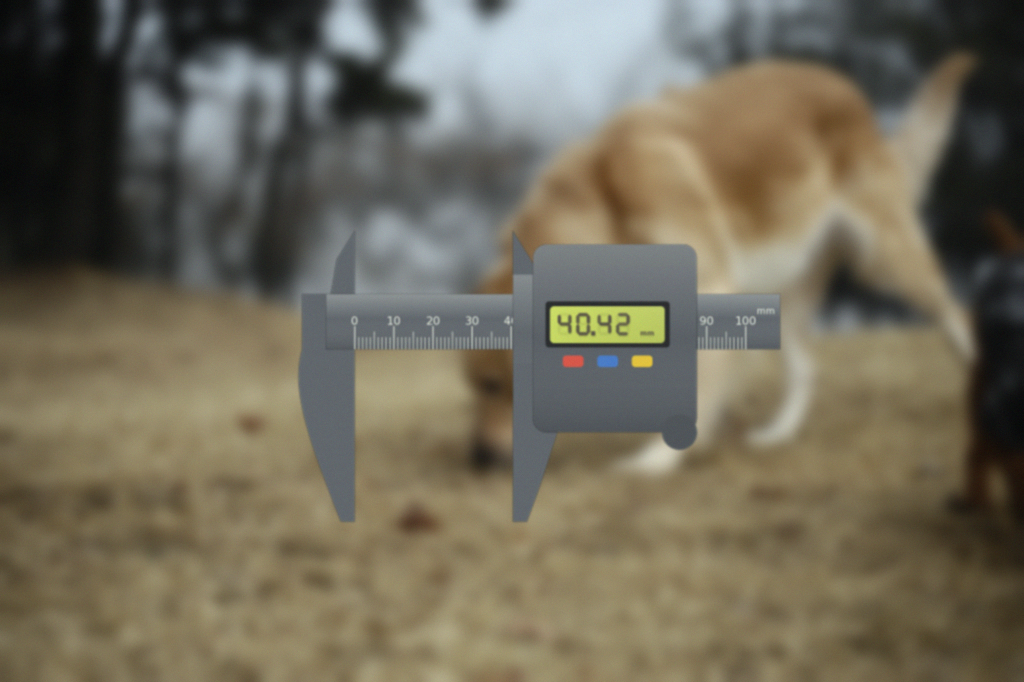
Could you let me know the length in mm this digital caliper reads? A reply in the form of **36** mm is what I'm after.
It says **40.42** mm
